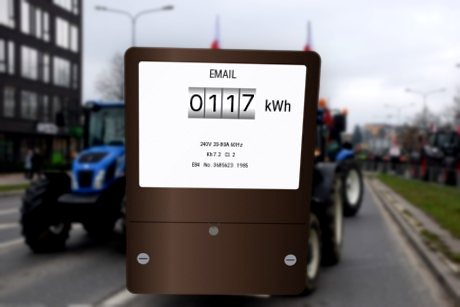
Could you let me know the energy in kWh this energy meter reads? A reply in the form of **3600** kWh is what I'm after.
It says **117** kWh
